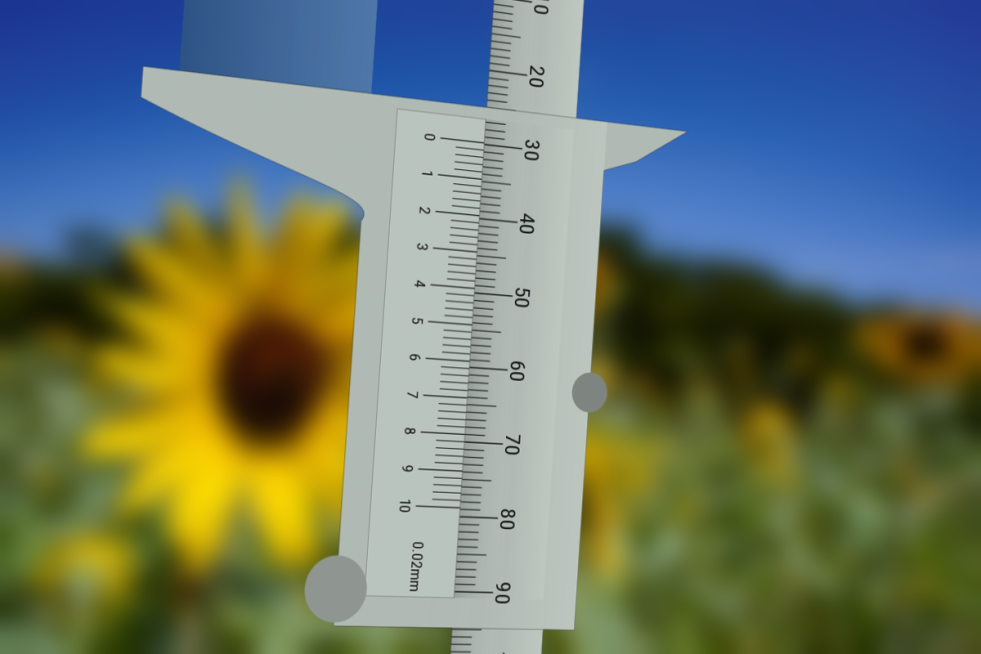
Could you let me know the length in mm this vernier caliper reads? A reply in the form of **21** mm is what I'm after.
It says **29.8** mm
